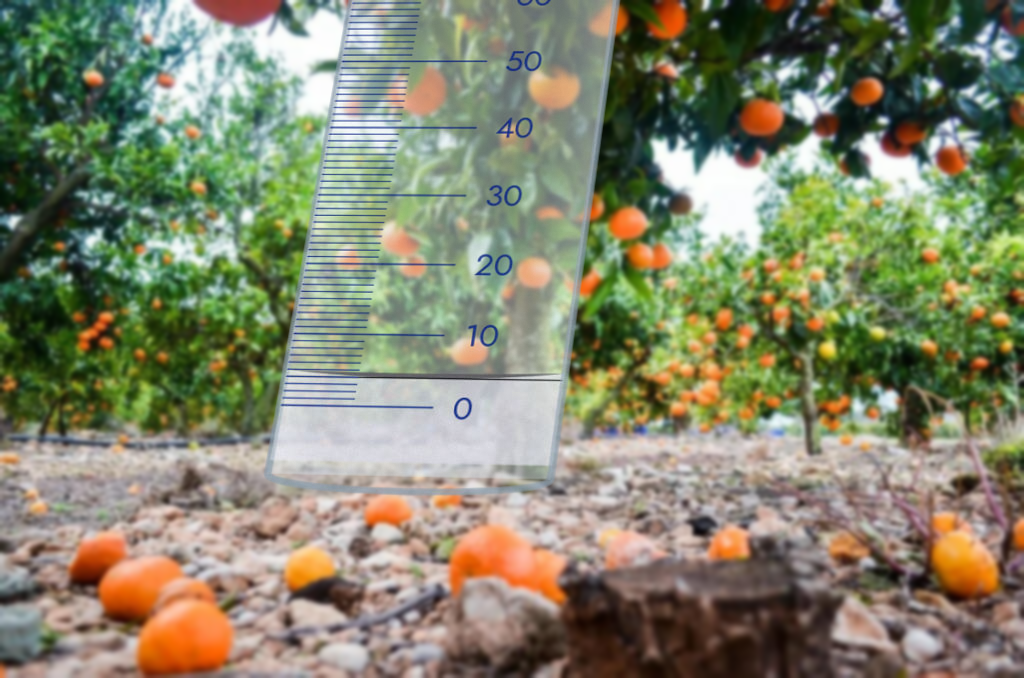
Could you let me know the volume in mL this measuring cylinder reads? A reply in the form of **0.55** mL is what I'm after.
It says **4** mL
